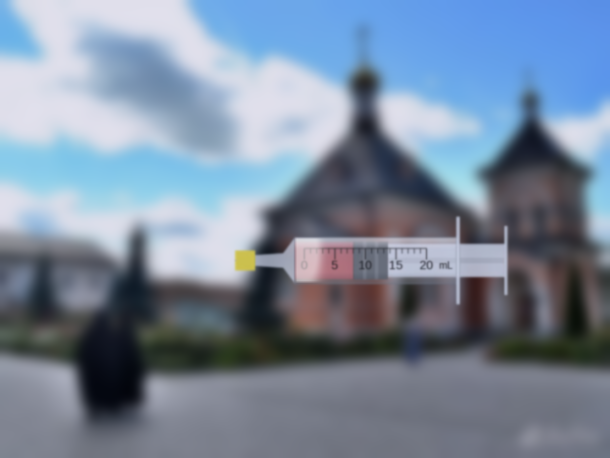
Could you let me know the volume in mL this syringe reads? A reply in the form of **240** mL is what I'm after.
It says **8** mL
